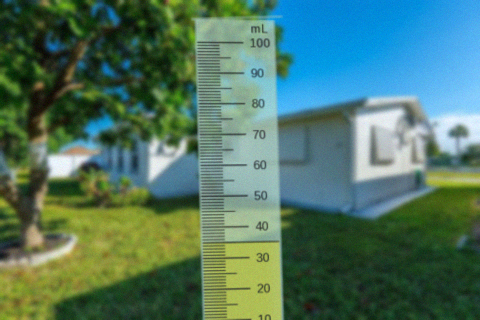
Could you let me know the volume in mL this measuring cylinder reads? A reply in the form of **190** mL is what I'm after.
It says **35** mL
